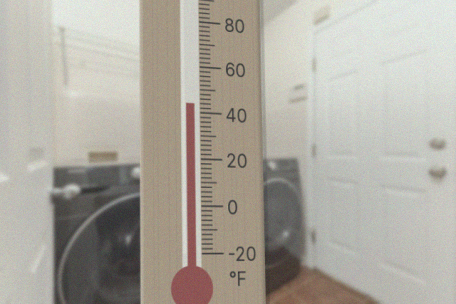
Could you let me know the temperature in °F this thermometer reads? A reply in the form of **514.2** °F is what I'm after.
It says **44** °F
